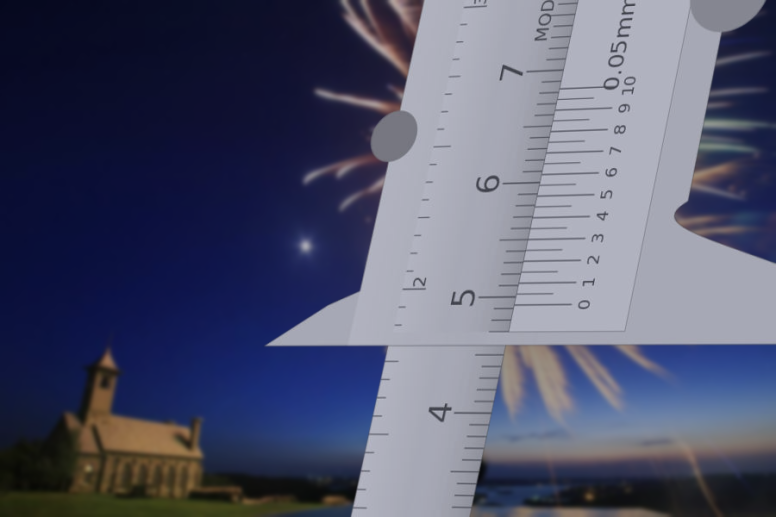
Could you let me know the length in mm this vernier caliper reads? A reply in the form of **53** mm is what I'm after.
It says **49.3** mm
